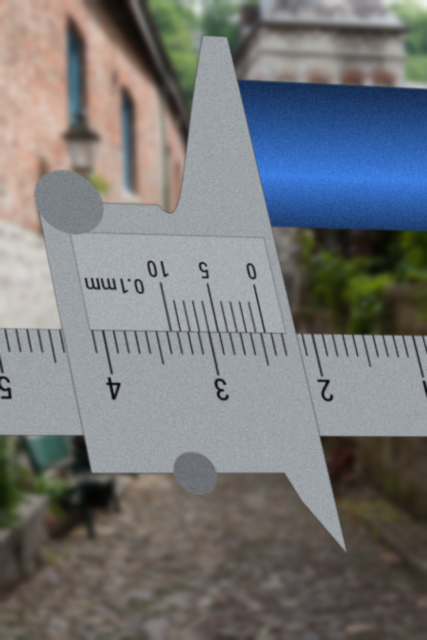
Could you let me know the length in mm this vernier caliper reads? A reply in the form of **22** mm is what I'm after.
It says **24.6** mm
